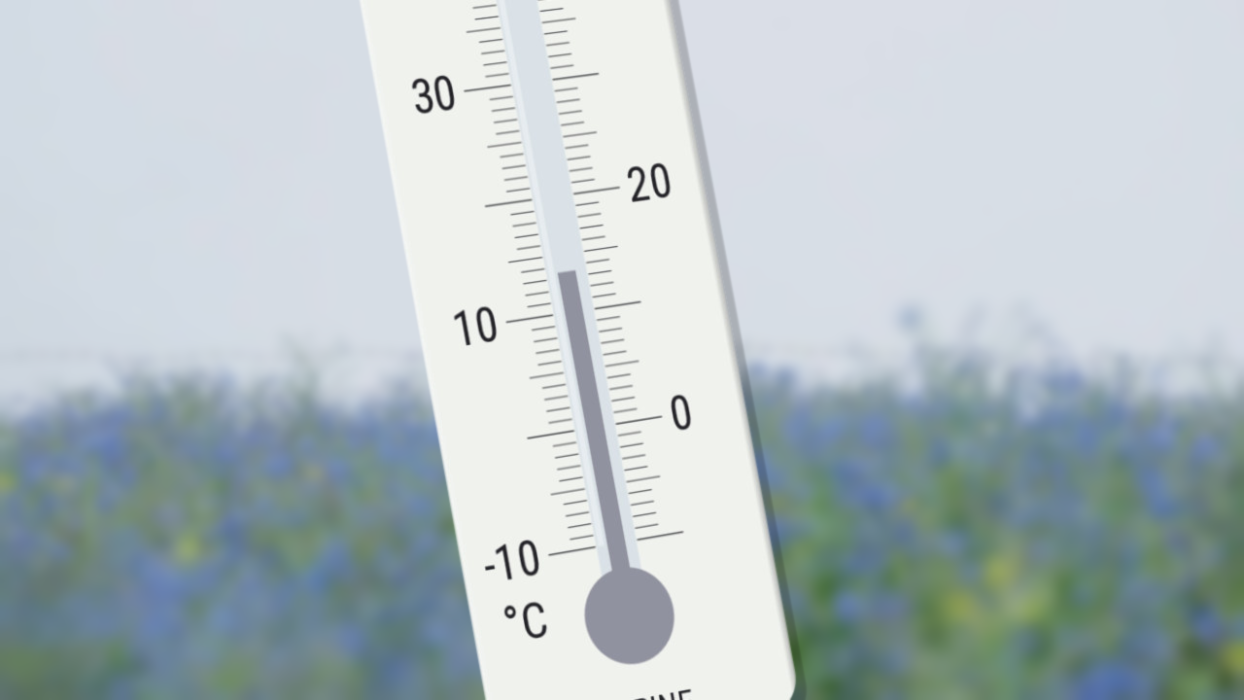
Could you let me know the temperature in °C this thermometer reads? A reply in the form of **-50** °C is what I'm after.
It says **13.5** °C
